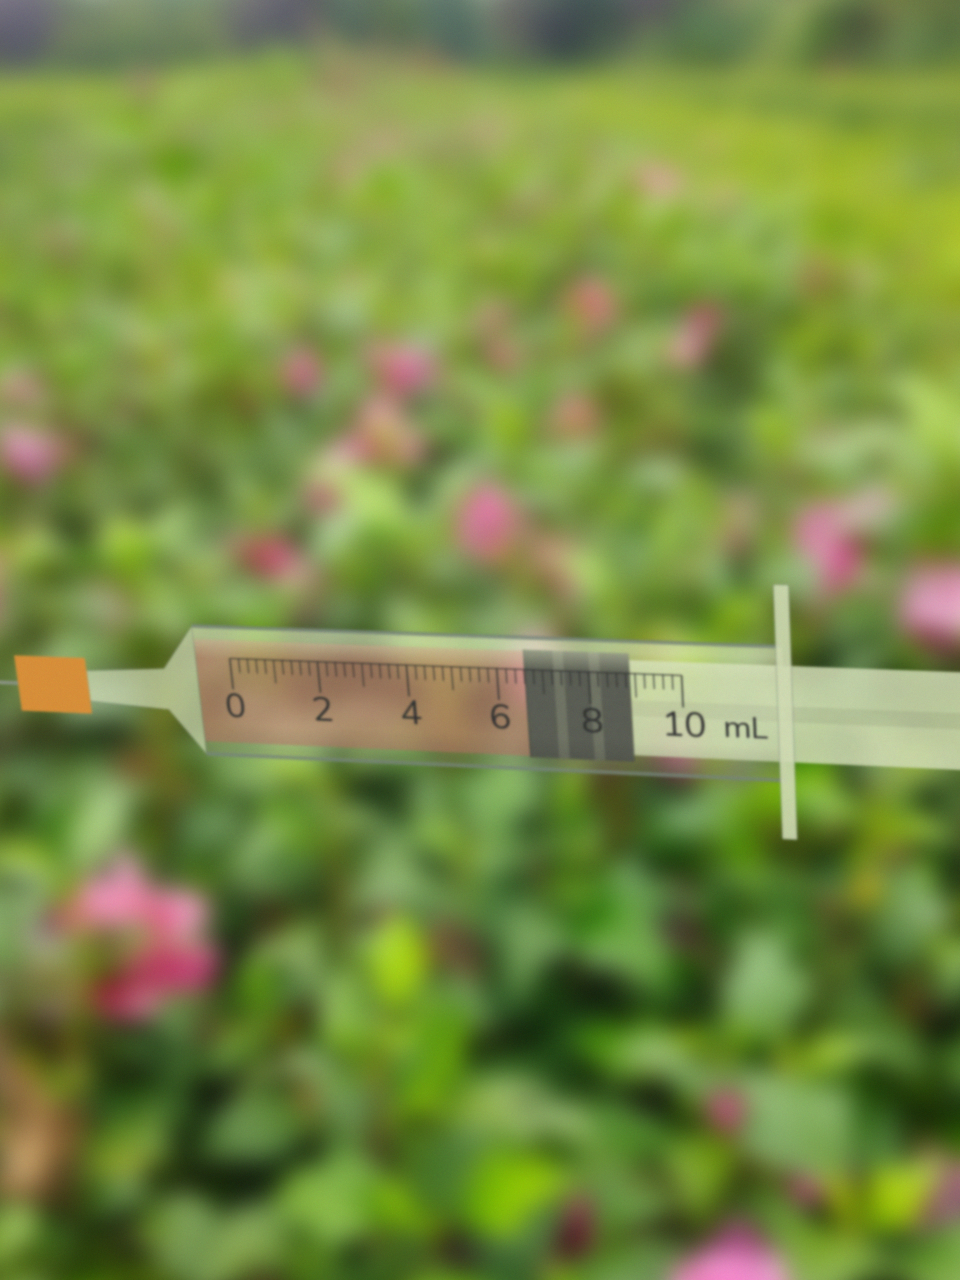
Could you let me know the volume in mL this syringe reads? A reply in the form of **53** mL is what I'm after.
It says **6.6** mL
